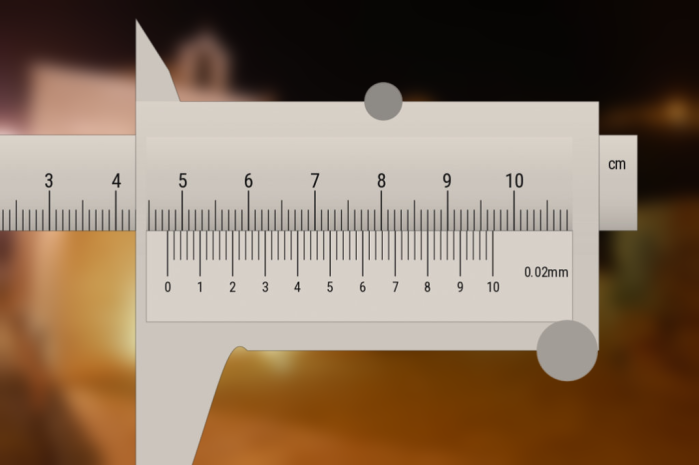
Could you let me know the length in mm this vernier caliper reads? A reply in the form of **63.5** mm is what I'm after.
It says **47.8** mm
